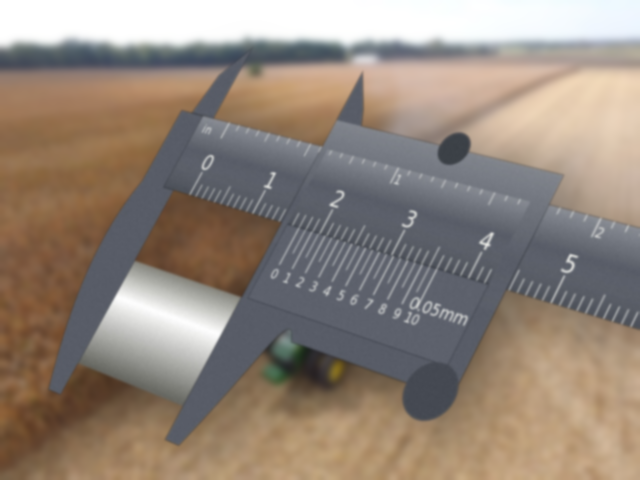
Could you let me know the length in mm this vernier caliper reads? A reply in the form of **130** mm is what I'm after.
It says **17.0** mm
